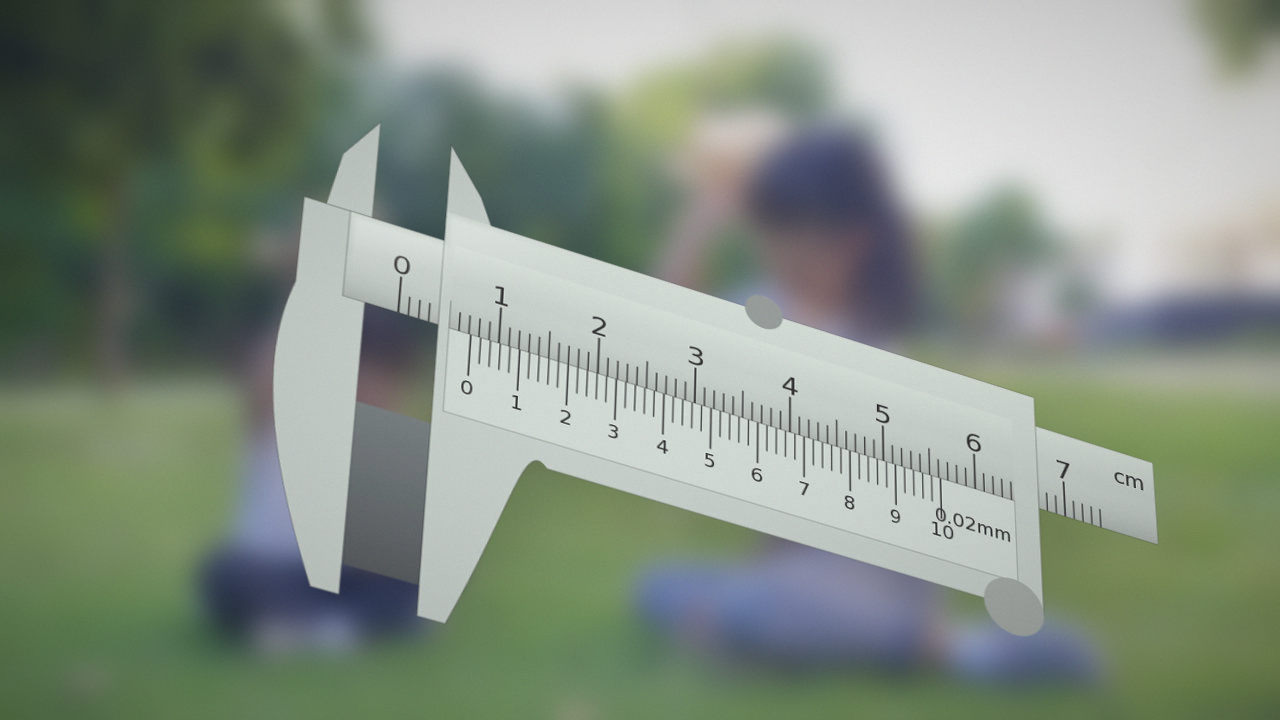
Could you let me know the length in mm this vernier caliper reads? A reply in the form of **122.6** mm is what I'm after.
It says **7.2** mm
